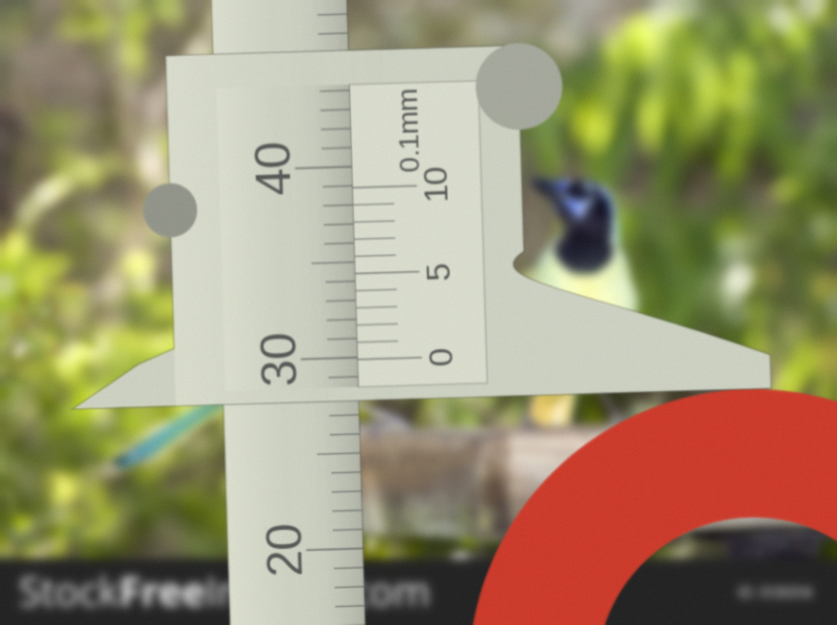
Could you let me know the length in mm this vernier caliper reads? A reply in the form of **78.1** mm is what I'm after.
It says **29.9** mm
